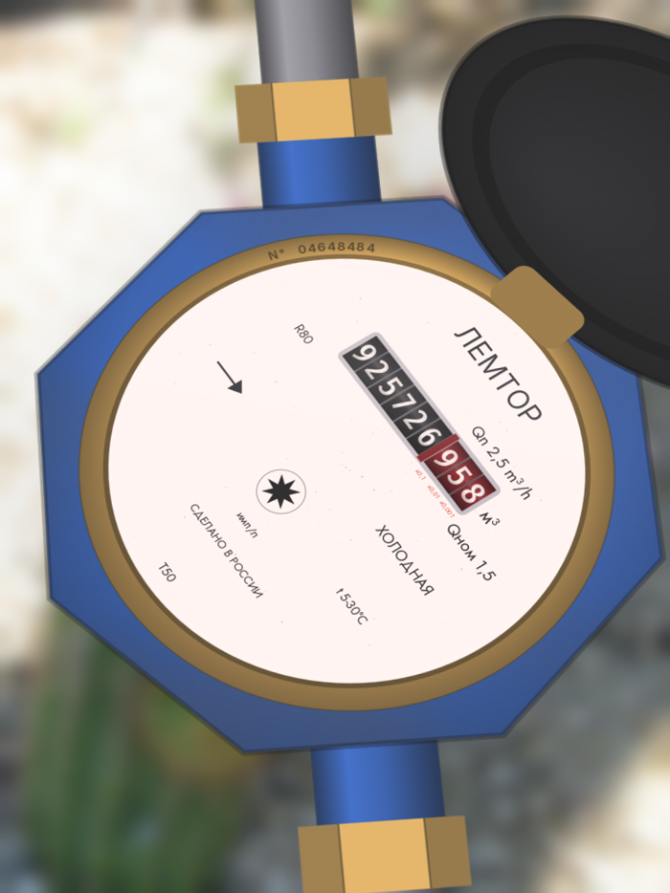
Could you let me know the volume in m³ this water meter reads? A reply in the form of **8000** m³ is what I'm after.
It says **925726.958** m³
